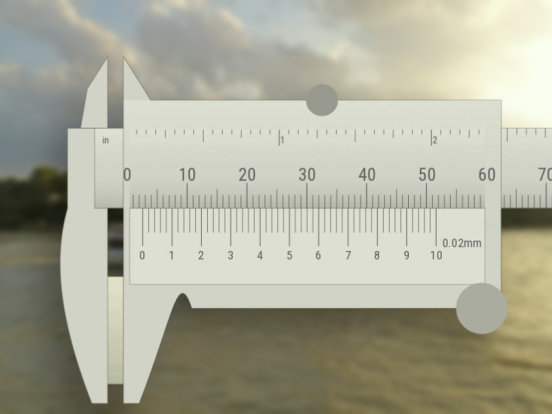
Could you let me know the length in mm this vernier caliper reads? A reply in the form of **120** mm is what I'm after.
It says **2.6** mm
